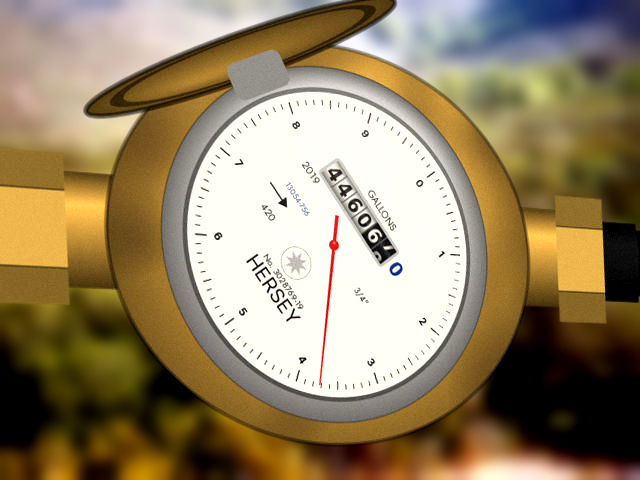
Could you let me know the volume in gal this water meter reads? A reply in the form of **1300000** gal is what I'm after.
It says **4460673.7** gal
